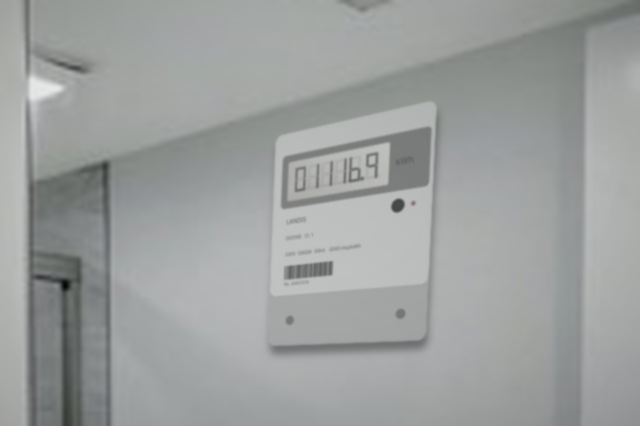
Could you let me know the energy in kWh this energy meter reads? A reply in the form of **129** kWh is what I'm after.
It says **1116.9** kWh
